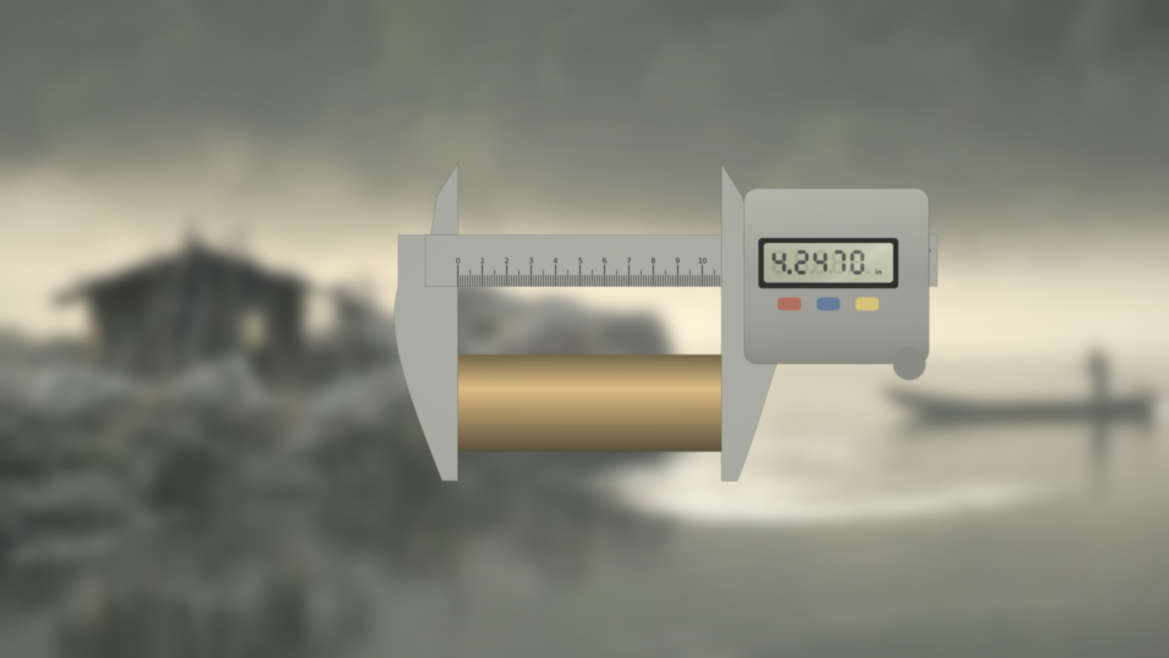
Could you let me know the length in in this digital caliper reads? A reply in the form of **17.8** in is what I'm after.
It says **4.2470** in
